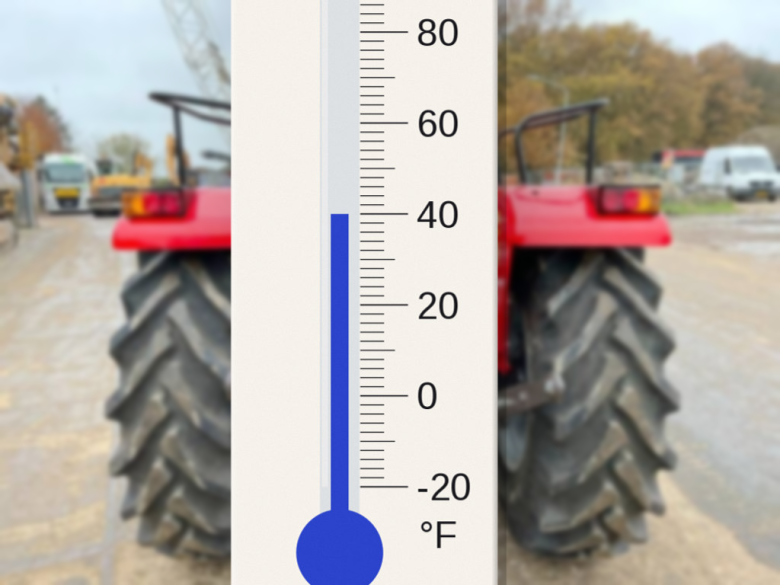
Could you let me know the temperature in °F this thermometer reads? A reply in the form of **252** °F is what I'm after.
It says **40** °F
